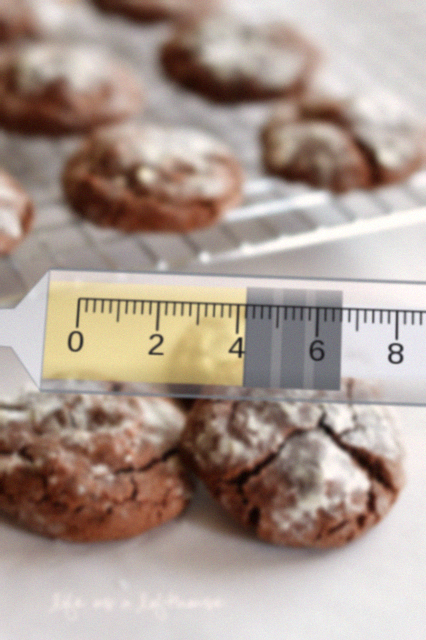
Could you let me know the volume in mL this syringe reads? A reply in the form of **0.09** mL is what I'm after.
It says **4.2** mL
